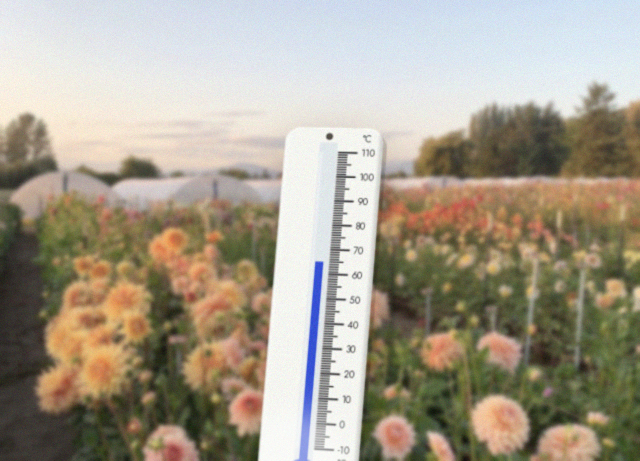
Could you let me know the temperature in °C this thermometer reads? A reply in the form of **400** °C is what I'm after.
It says **65** °C
